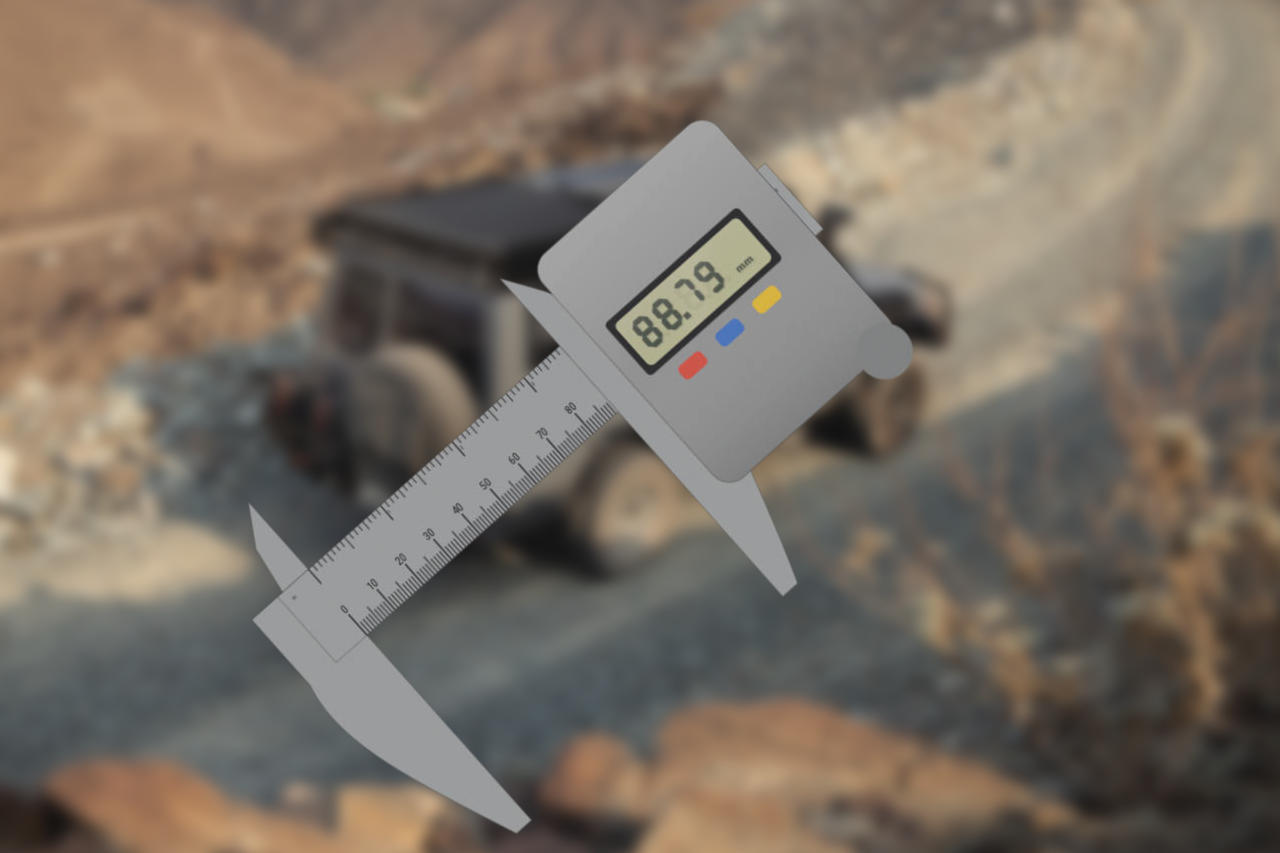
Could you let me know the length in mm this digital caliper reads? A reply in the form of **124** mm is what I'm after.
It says **88.79** mm
